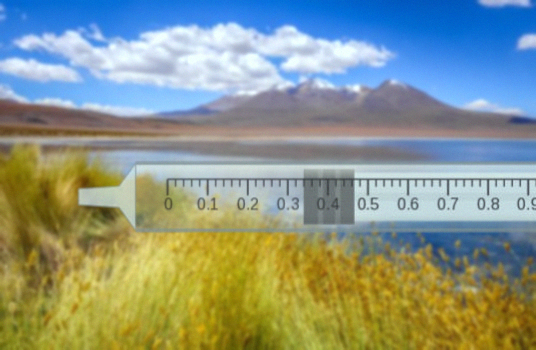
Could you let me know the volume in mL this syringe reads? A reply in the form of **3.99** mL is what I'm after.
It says **0.34** mL
